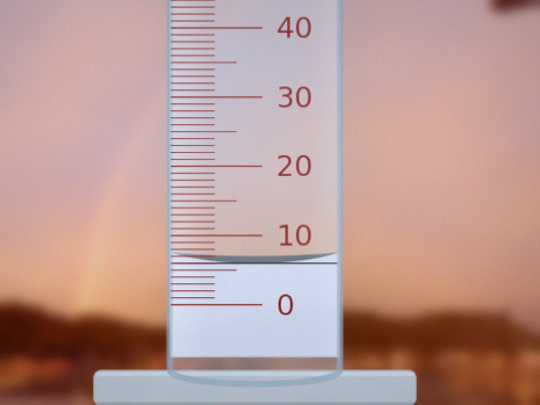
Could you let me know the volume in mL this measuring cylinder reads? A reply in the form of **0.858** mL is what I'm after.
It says **6** mL
